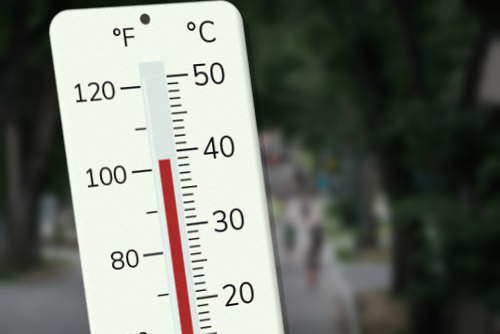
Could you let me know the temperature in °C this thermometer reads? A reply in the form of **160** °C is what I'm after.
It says **39** °C
